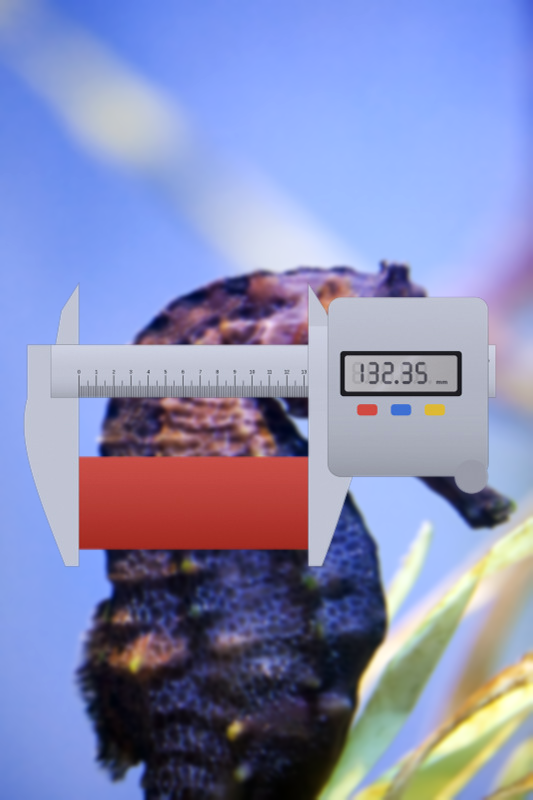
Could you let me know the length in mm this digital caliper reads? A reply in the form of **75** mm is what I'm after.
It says **132.35** mm
